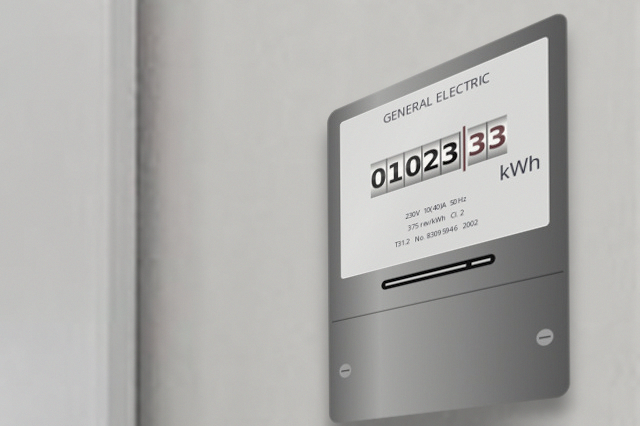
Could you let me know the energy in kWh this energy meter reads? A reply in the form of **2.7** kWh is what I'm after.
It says **1023.33** kWh
